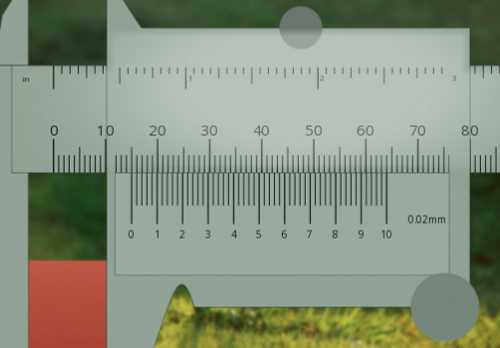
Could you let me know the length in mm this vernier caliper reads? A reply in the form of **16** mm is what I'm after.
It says **15.0** mm
